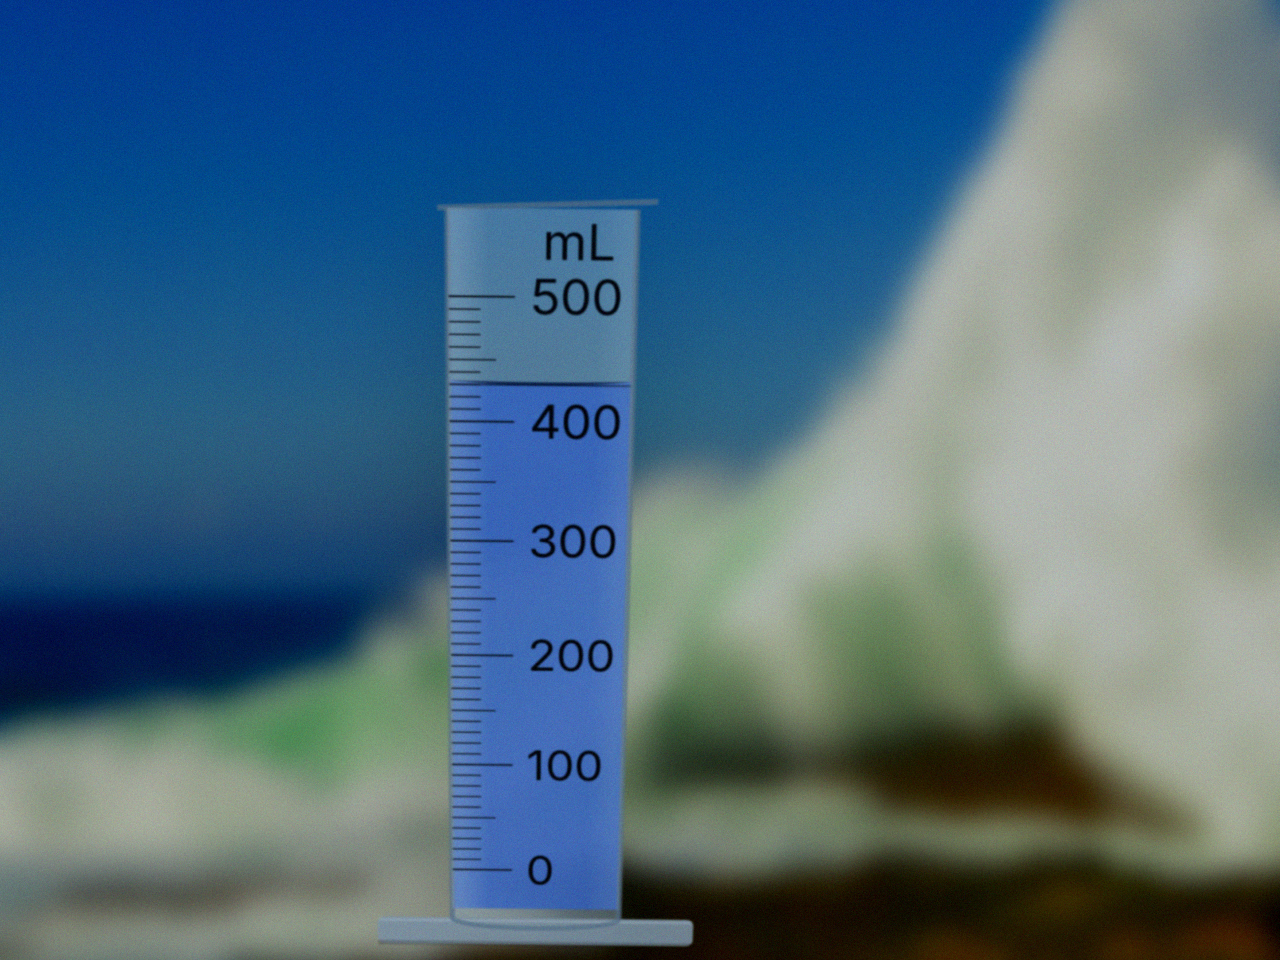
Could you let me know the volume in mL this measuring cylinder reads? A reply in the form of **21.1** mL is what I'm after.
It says **430** mL
